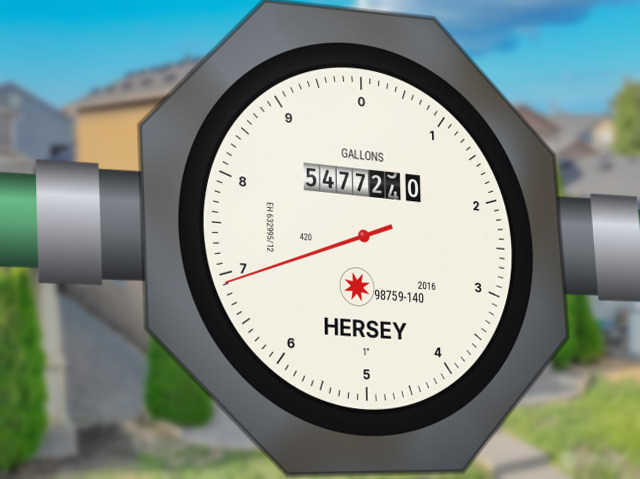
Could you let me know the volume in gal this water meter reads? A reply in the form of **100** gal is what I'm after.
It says **5477236.9** gal
